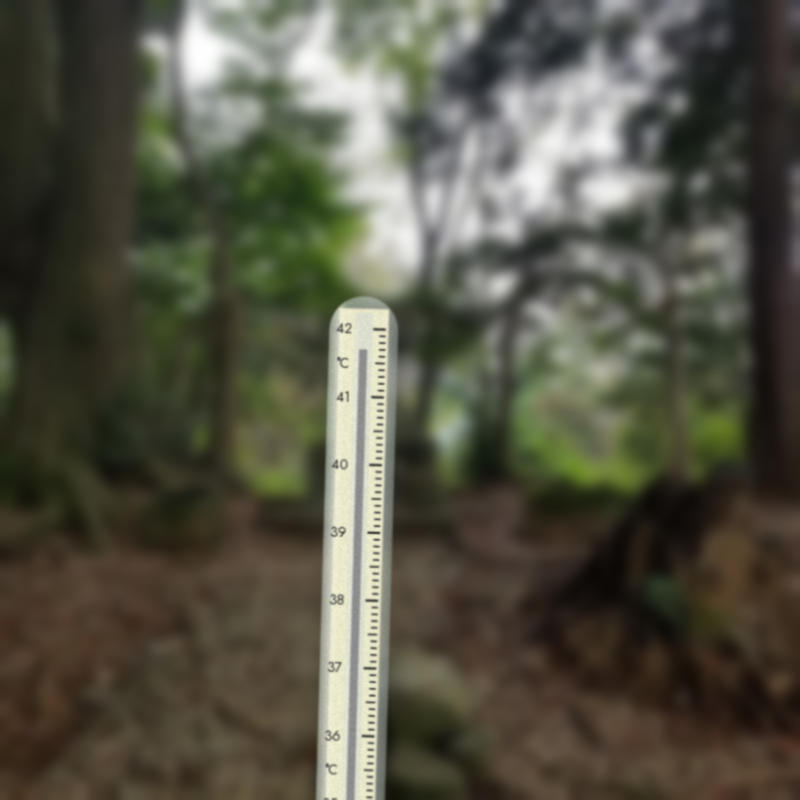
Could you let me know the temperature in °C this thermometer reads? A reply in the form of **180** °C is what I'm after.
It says **41.7** °C
